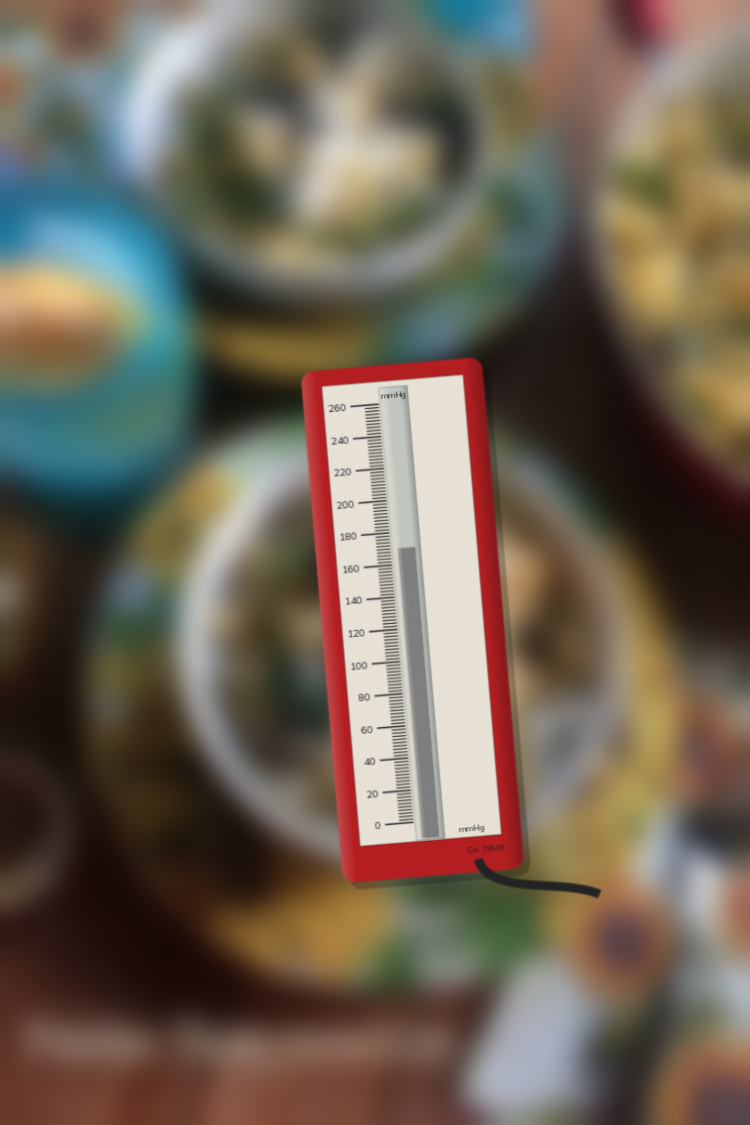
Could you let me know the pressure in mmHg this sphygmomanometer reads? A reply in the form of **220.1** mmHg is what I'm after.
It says **170** mmHg
